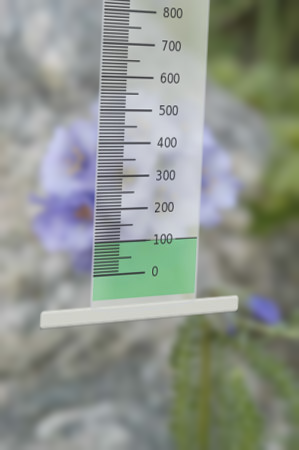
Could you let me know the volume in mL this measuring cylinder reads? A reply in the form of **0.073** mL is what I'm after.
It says **100** mL
